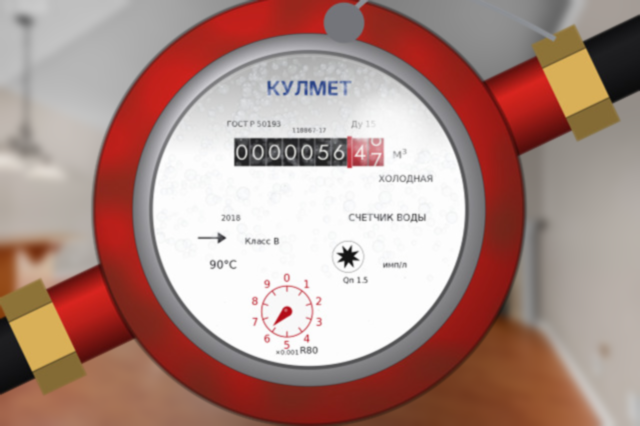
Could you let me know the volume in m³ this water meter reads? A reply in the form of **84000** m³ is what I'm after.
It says **56.466** m³
